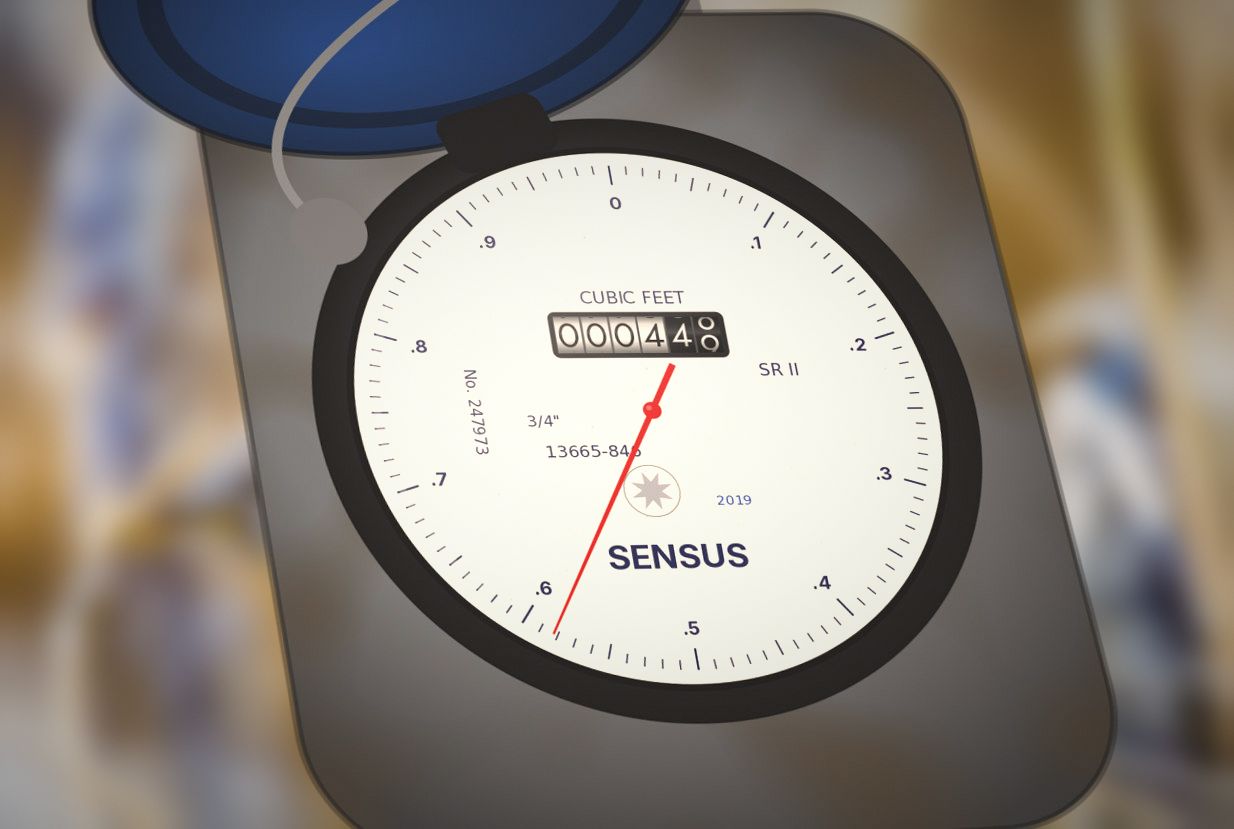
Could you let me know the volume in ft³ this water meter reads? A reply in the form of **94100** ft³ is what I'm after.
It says **448.58** ft³
